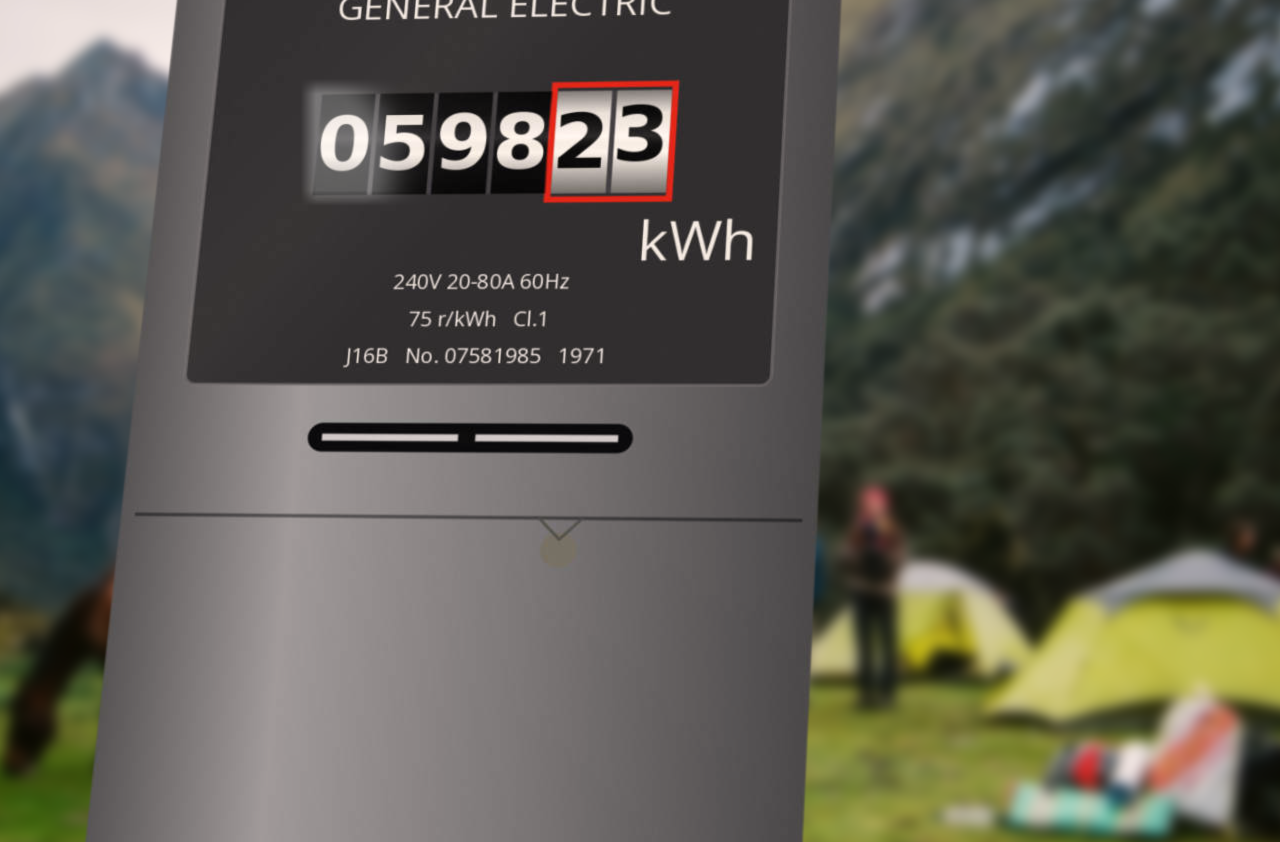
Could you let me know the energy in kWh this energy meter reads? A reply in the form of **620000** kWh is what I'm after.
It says **598.23** kWh
